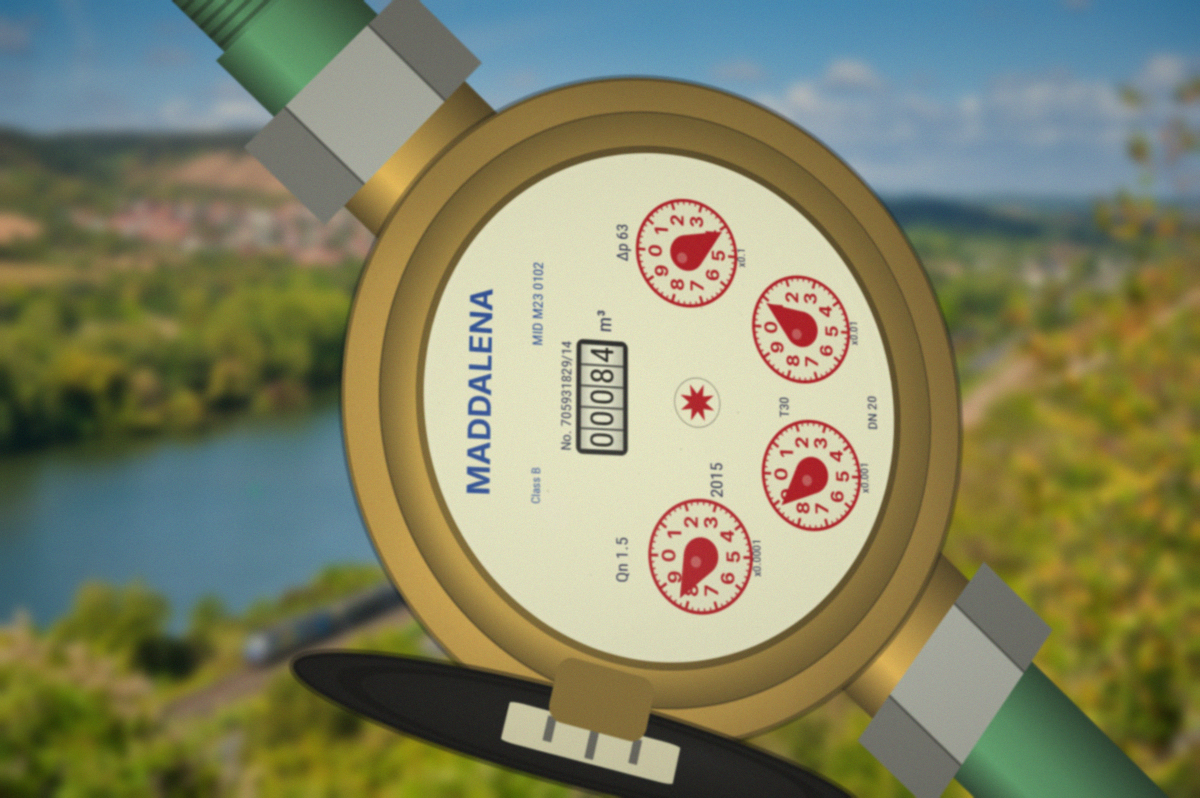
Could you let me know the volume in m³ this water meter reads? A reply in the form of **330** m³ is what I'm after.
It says **84.4088** m³
